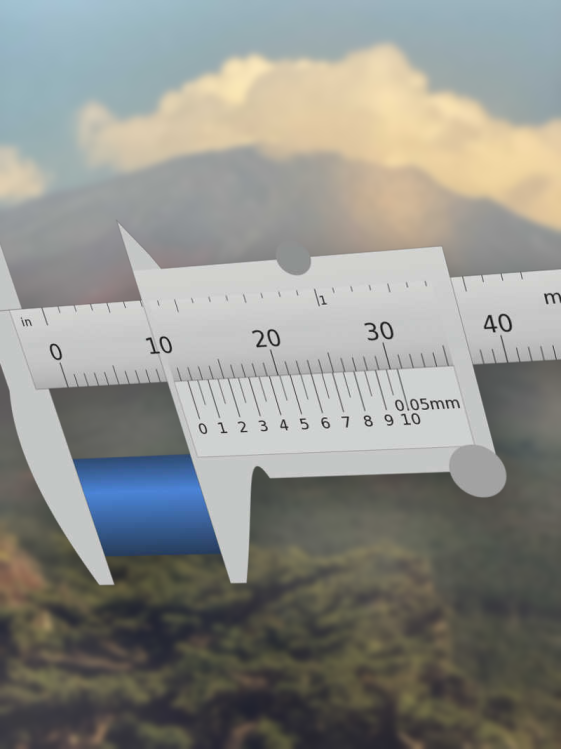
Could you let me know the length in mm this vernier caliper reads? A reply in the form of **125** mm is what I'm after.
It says **11.6** mm
